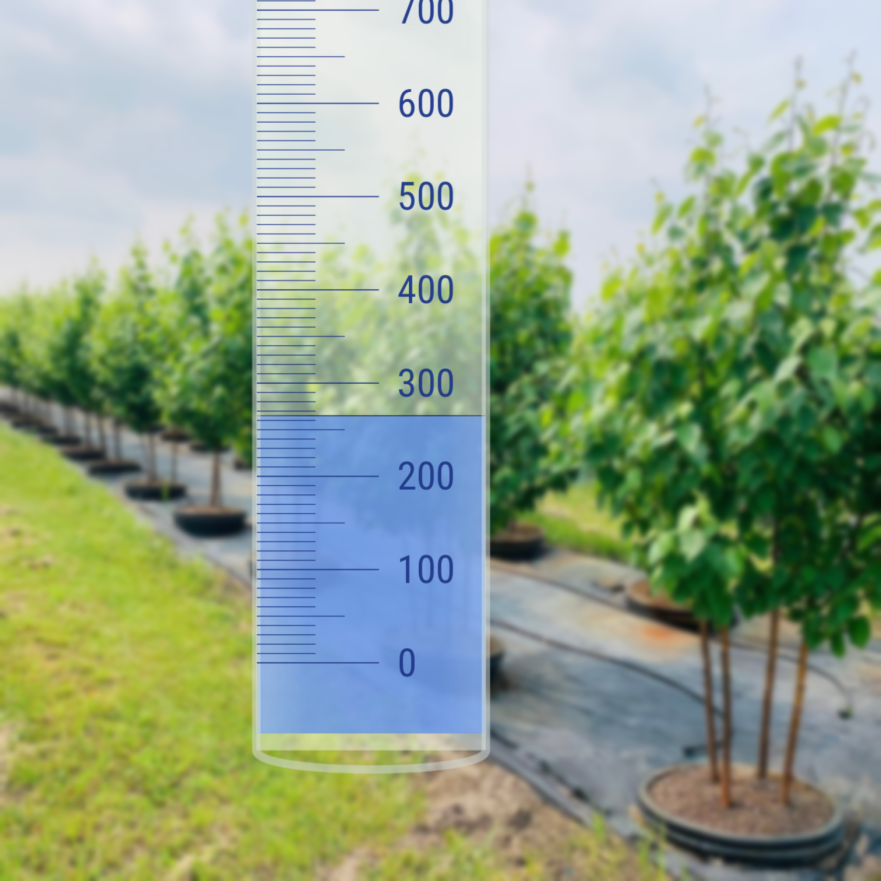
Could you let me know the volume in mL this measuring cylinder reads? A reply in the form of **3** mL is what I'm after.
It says **265** mL
